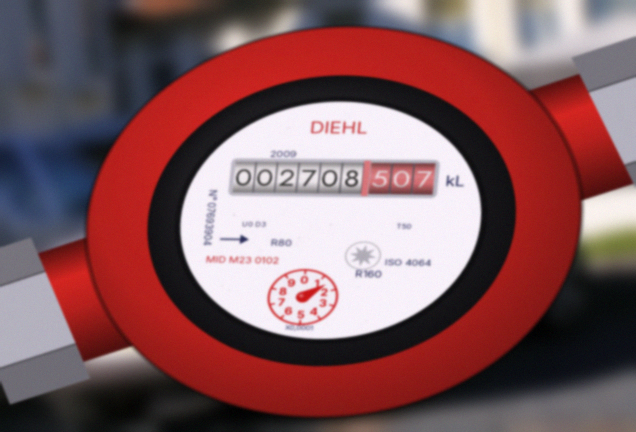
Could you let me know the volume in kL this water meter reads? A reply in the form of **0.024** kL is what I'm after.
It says **2708.5071** kL
